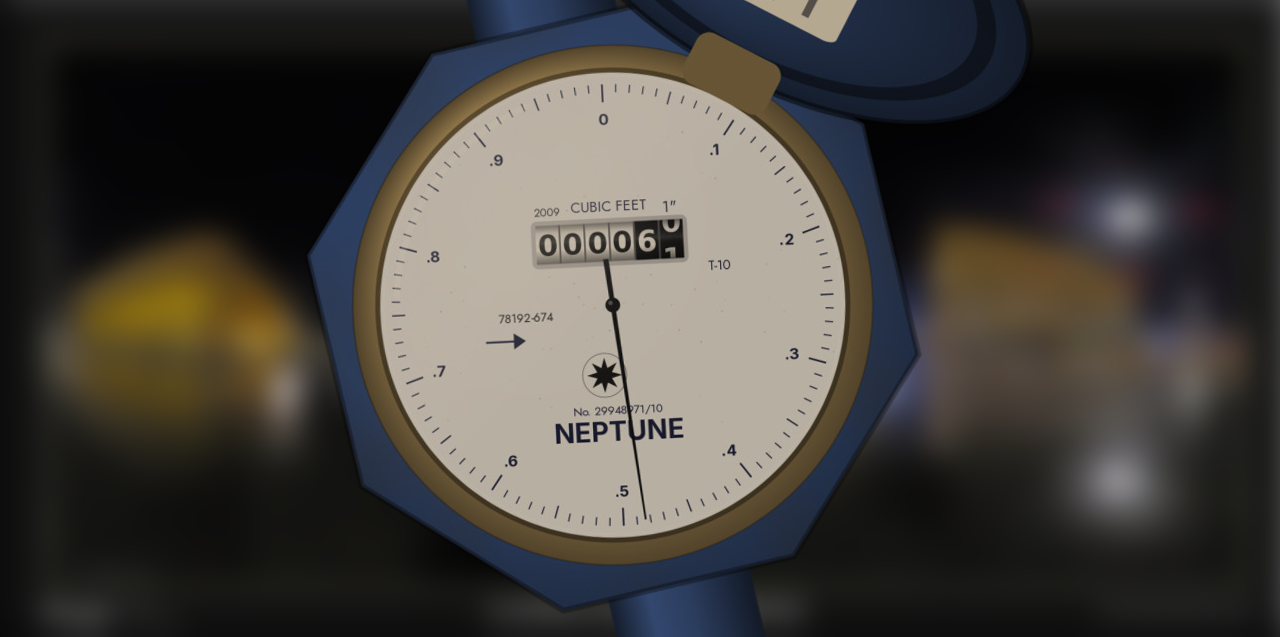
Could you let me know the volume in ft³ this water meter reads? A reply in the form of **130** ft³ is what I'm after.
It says **60.48** ft³
